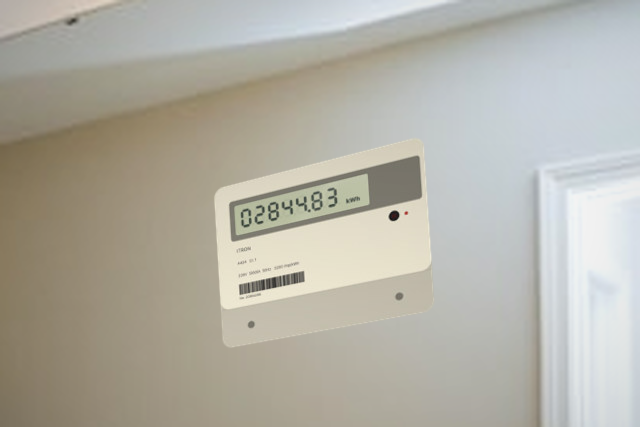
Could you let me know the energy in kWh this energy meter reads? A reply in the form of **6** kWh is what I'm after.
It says **2844.83** kWh
